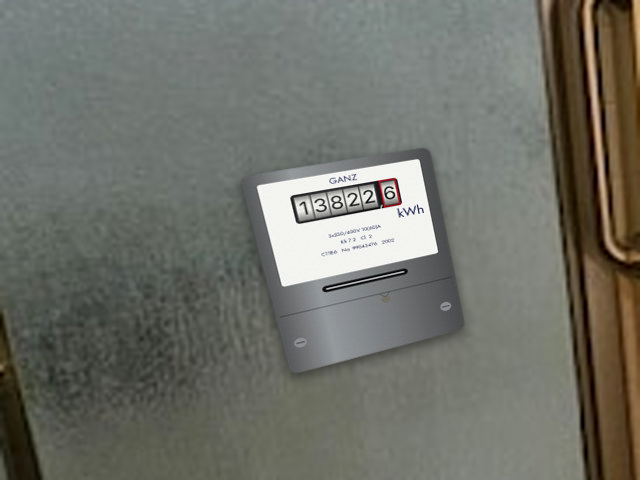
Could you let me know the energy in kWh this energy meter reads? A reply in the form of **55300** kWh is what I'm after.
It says **13822.6** kWh
